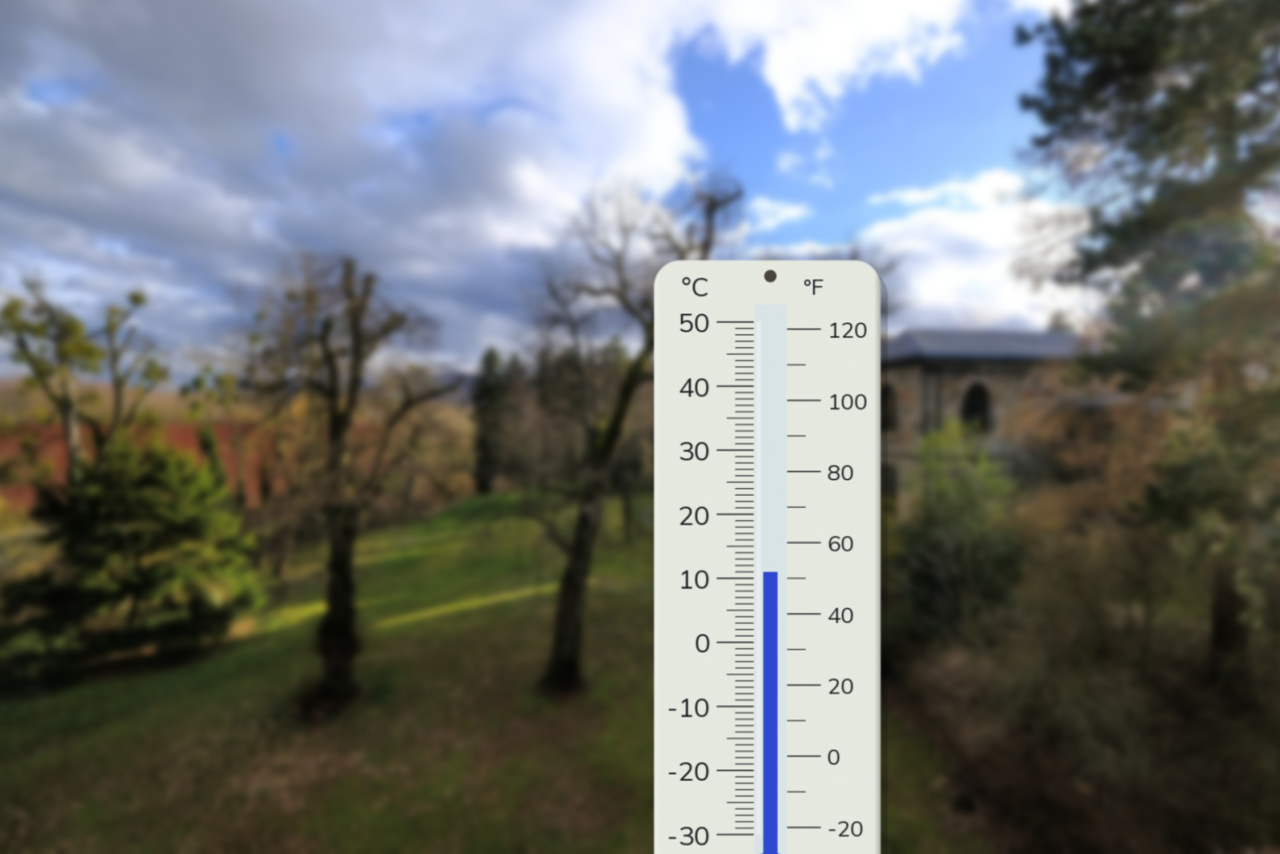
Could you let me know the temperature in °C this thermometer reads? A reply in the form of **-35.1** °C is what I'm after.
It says **11** °C
